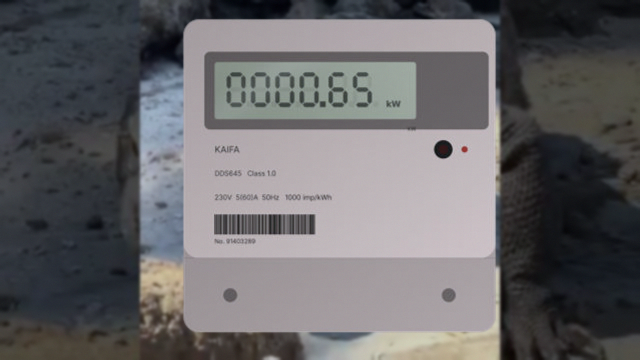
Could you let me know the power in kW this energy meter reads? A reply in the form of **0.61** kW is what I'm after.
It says **0.65** kW
